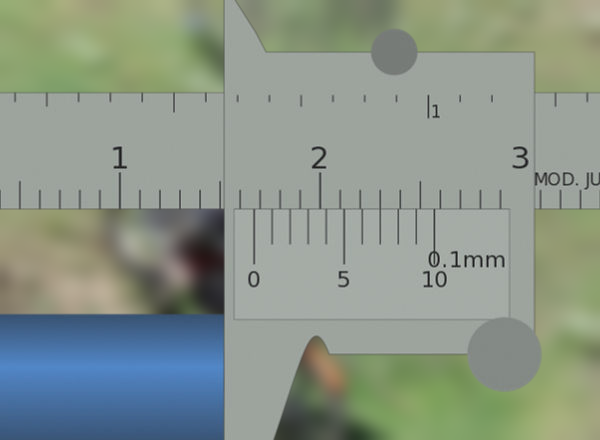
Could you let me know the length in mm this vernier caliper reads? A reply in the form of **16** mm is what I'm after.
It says **16.7** mm
